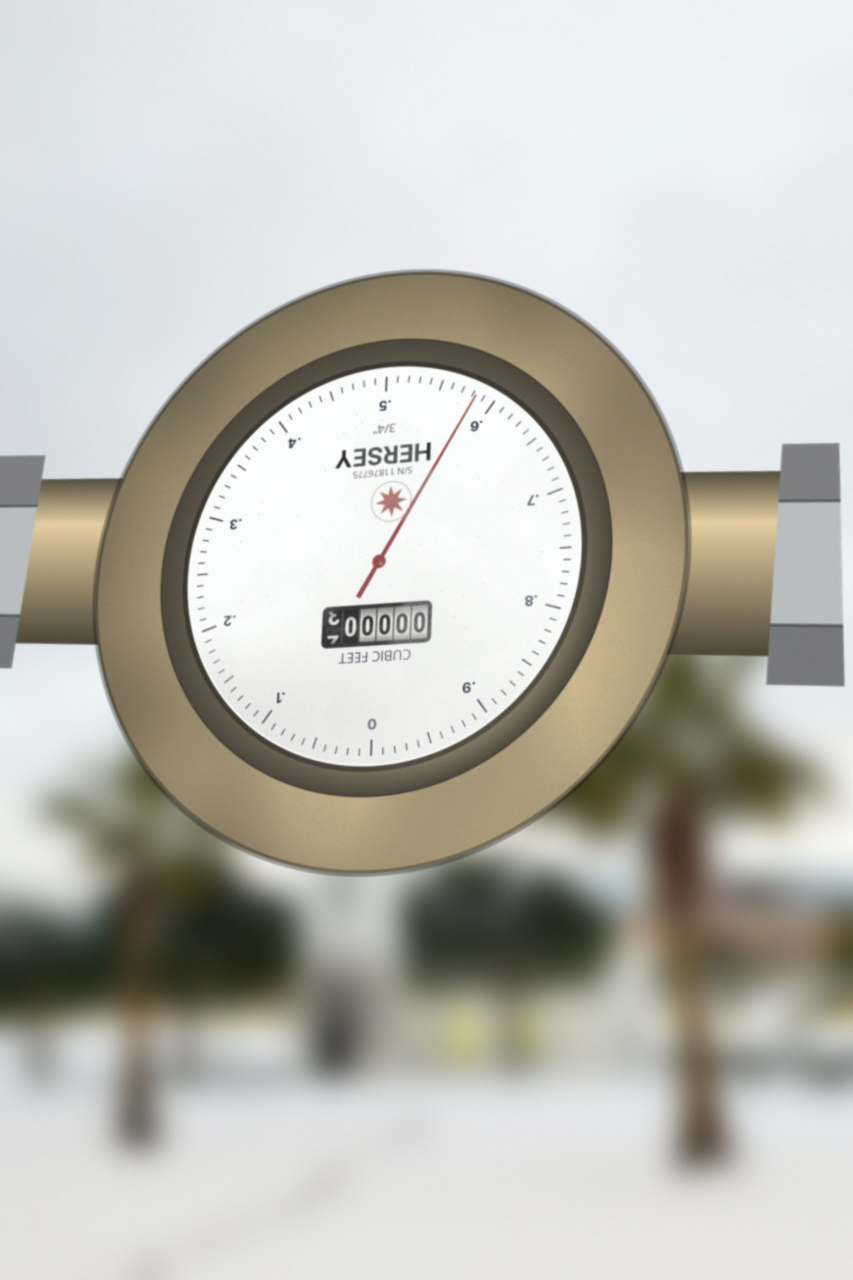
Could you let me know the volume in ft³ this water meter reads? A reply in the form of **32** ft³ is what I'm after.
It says **2.58** ft³
